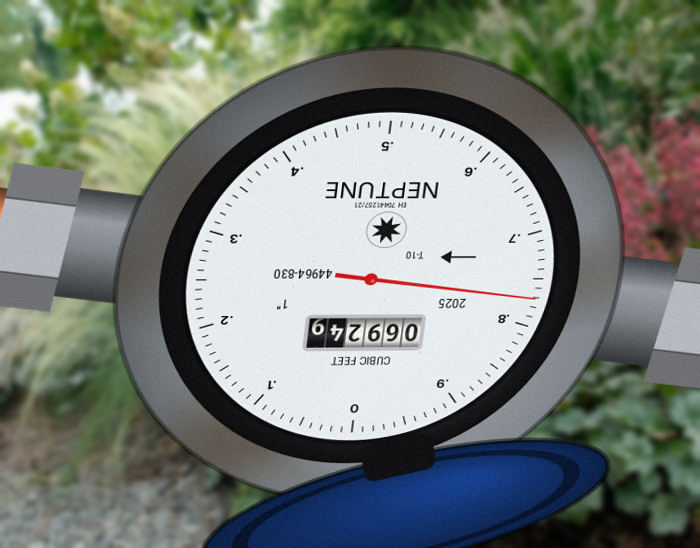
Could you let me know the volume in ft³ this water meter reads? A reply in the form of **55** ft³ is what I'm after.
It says **69248.77** ft³
